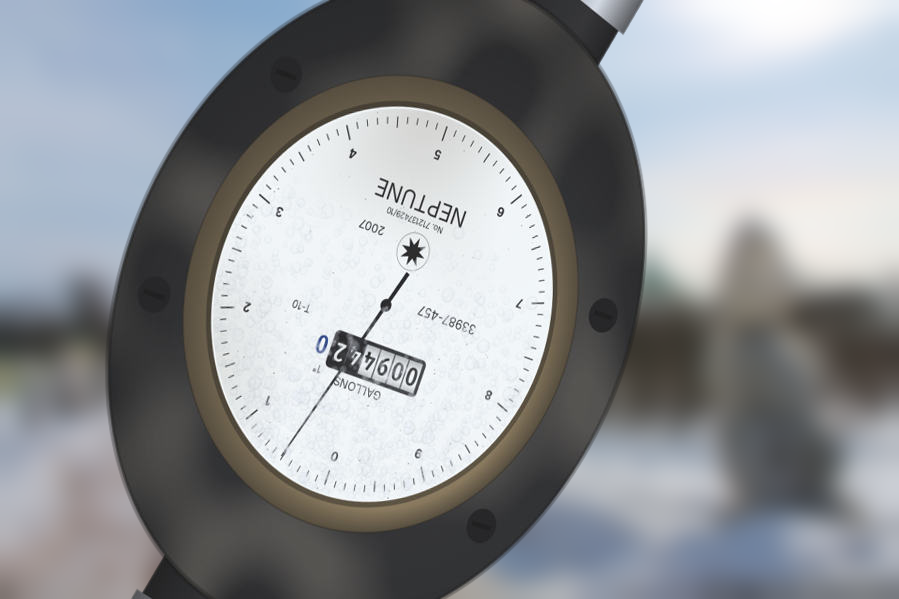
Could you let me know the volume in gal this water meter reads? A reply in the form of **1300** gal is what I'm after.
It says **94420.5** gal
